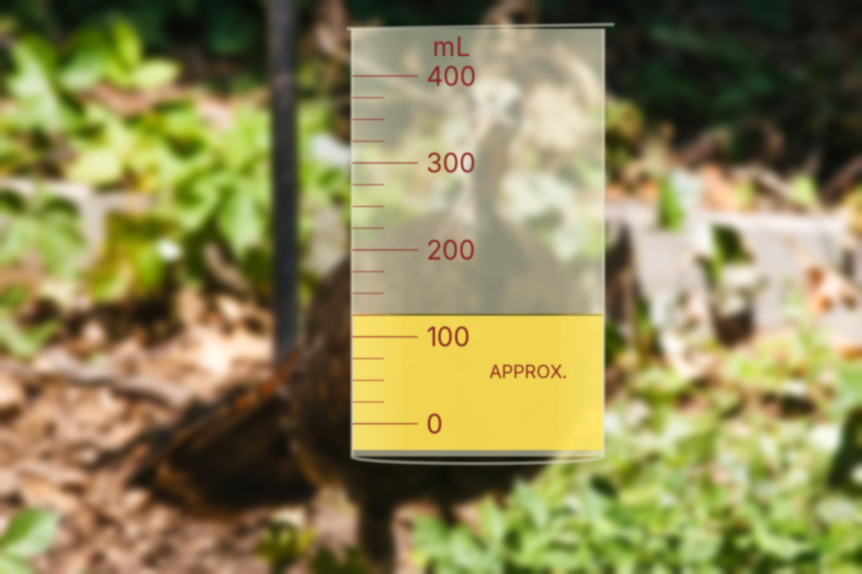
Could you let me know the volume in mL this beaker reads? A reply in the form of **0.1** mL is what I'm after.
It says **125** mL
